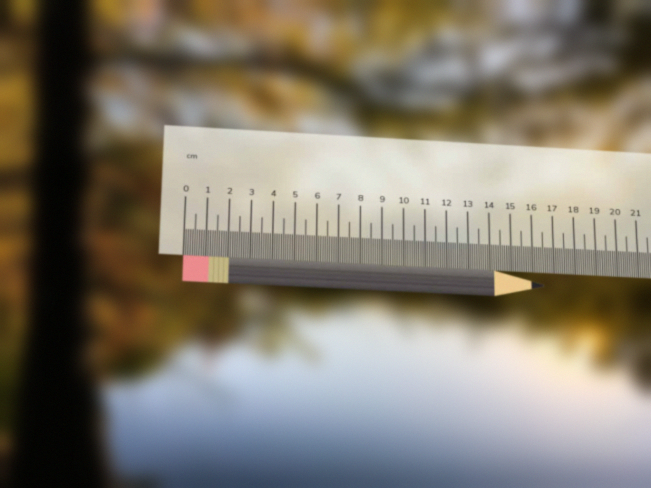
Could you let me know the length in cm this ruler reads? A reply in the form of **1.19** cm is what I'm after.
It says **16.5** cm
